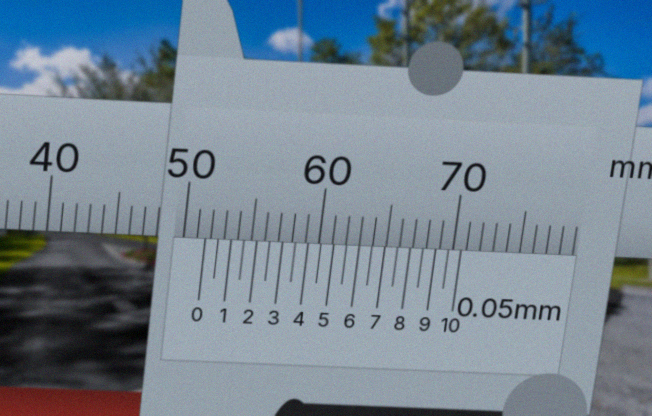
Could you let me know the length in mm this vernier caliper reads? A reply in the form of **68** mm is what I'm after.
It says **51.6** mm
